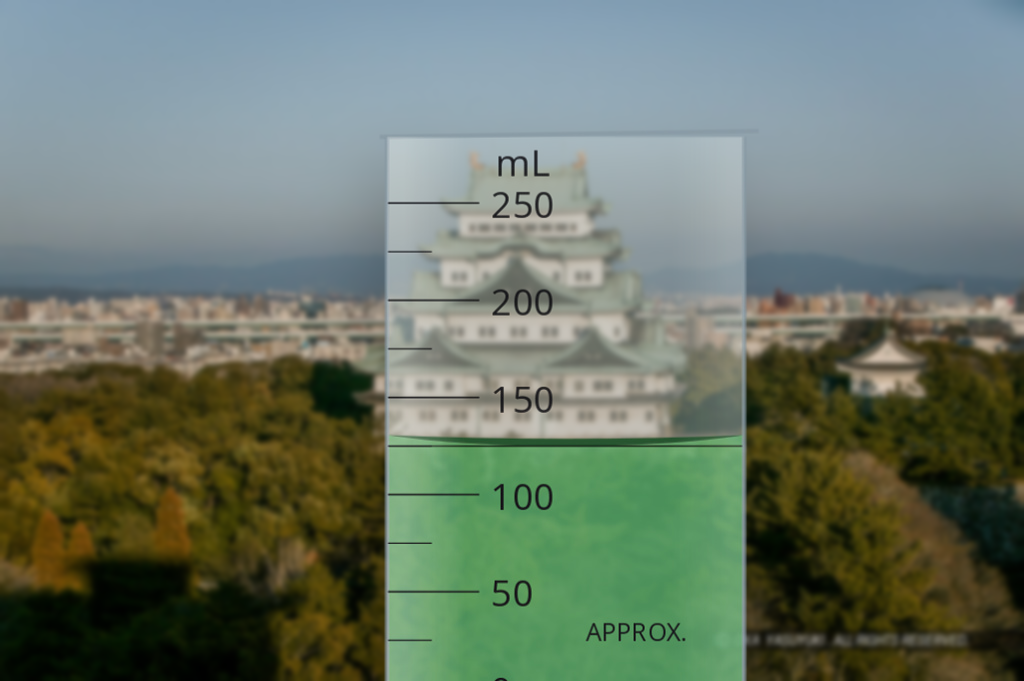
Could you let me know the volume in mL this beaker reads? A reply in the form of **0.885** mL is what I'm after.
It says **125** mL
